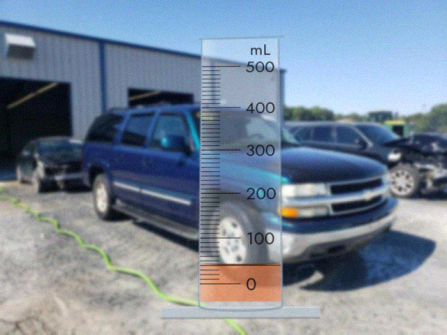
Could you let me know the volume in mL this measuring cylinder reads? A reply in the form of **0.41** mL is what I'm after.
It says **40** mL
